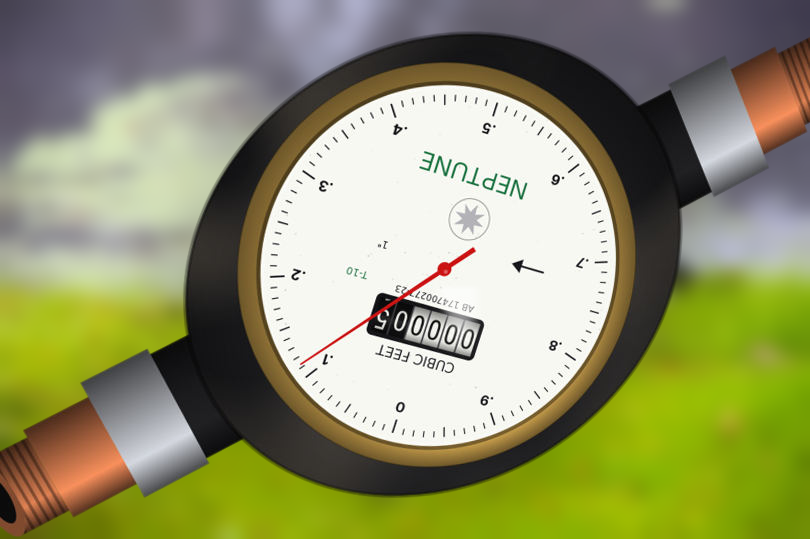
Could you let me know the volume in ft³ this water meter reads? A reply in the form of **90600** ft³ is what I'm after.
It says **5.11** ft³
